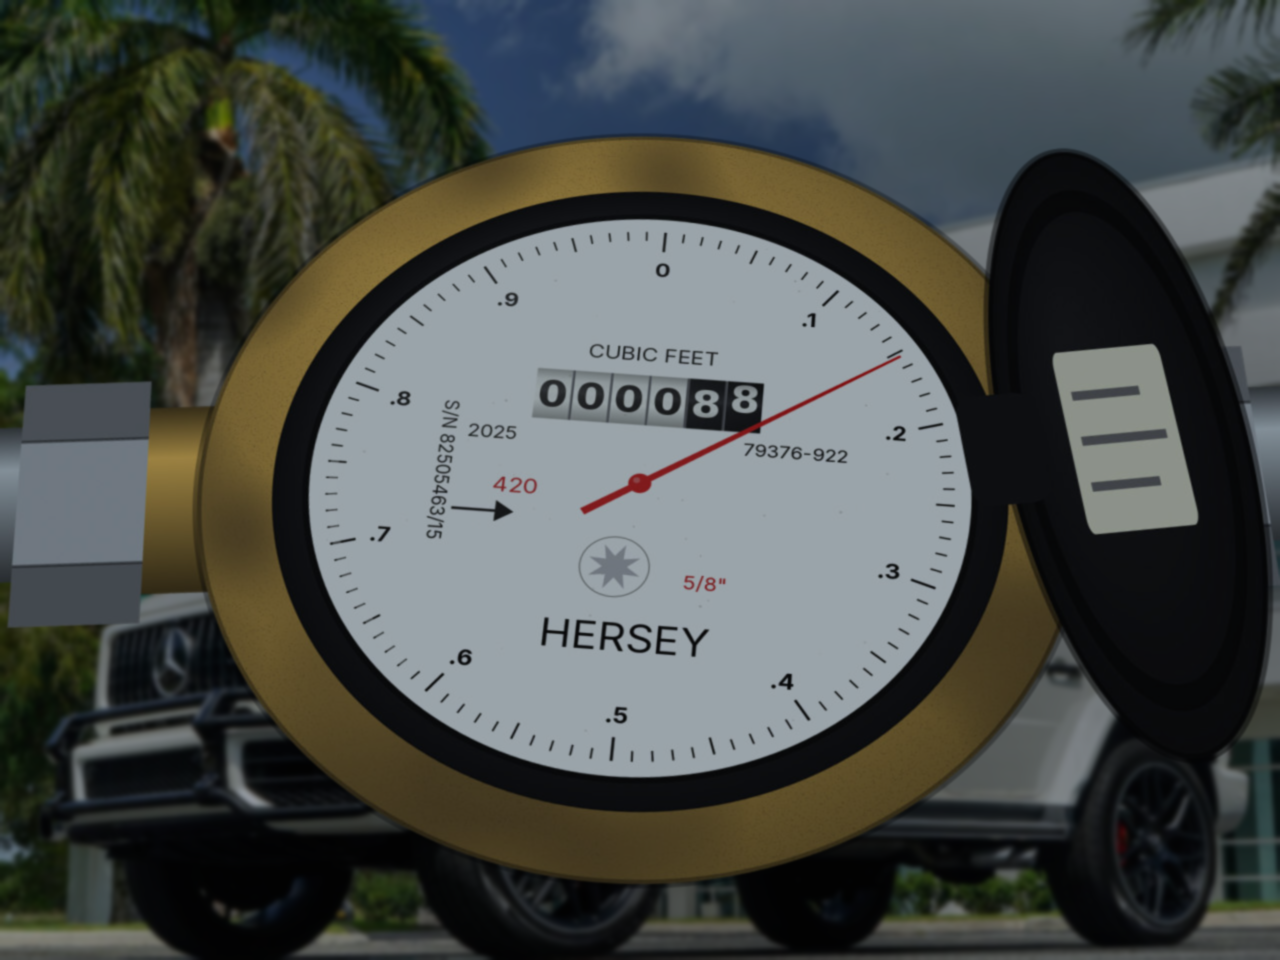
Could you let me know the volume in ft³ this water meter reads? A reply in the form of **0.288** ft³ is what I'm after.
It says **88.15** ft³
